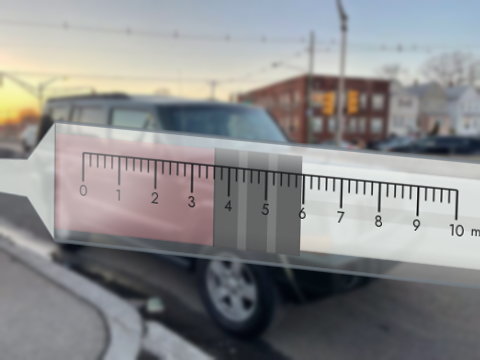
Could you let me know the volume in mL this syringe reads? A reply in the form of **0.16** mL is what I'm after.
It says **3.6** mL
